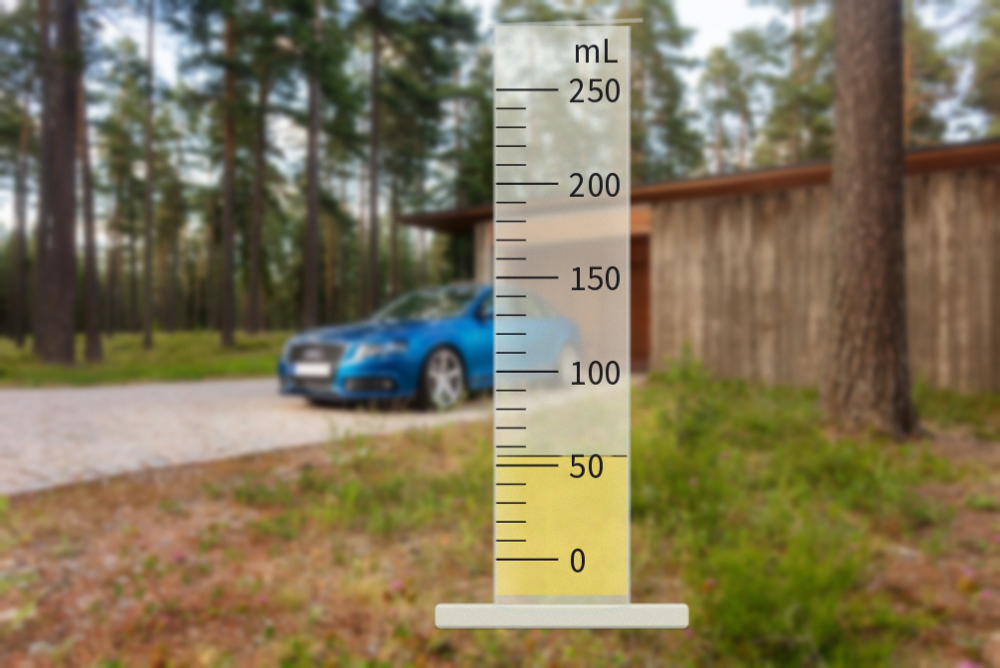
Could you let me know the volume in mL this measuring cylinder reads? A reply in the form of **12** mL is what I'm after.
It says **55** mL
